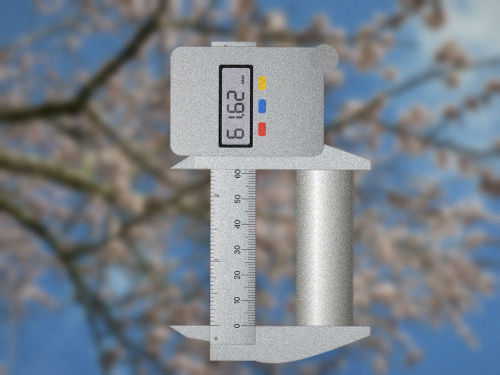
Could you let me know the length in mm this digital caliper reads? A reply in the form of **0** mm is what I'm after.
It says **61.62** mm
